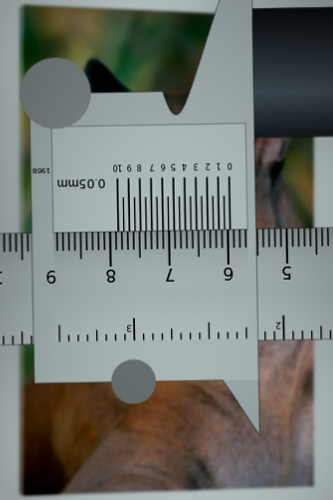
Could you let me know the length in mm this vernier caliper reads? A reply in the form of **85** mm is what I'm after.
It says **59.6** mm
